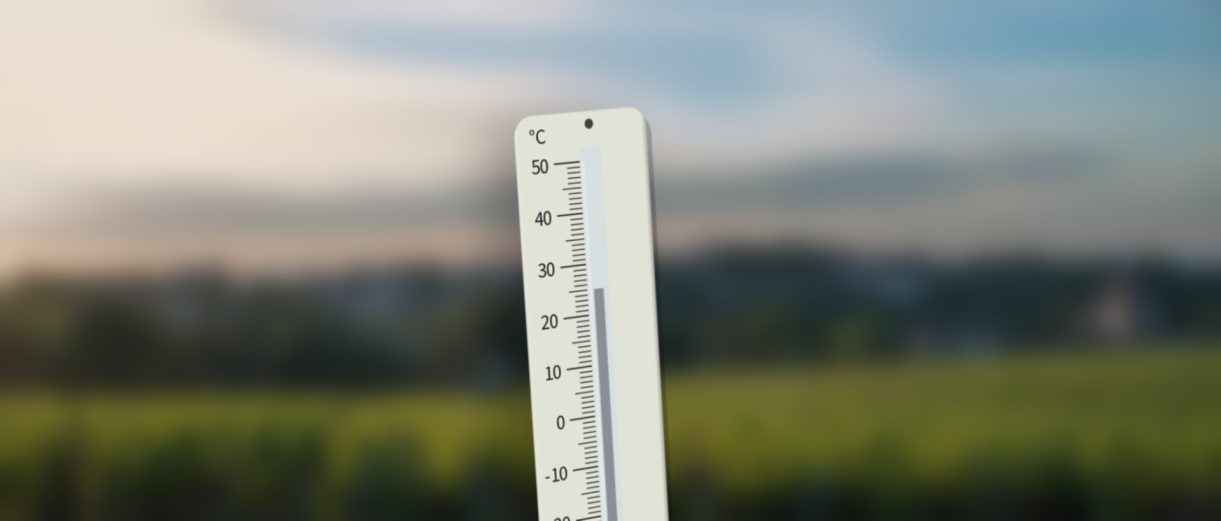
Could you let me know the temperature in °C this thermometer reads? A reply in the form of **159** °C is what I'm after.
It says **25** °C
